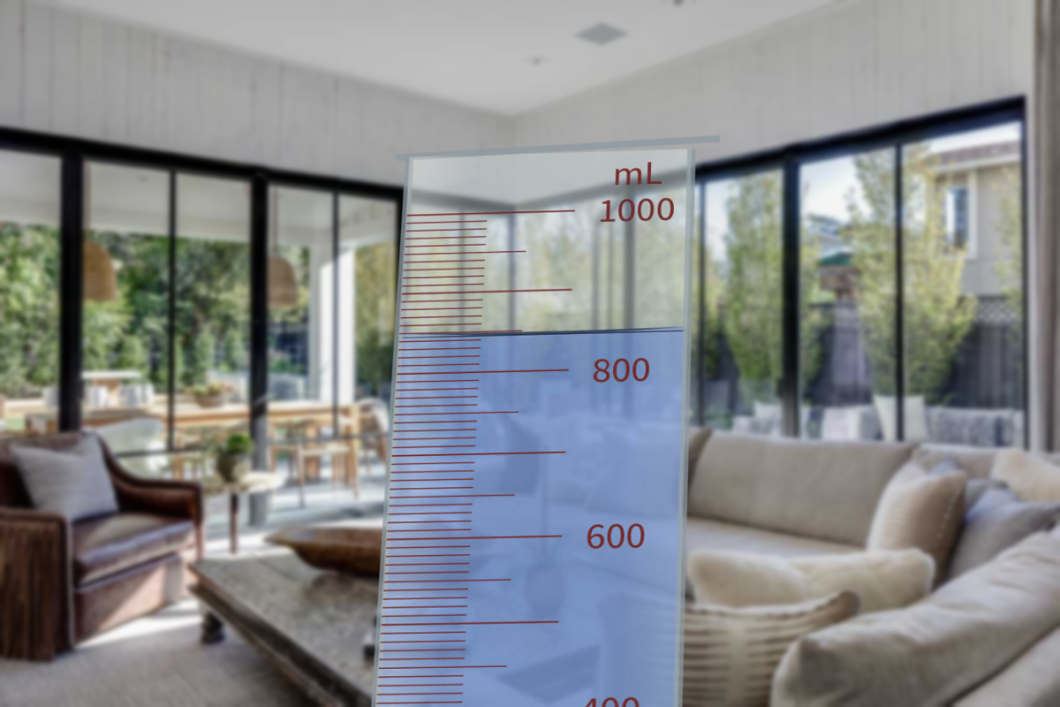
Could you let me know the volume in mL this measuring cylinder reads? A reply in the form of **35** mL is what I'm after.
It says **845** mL
